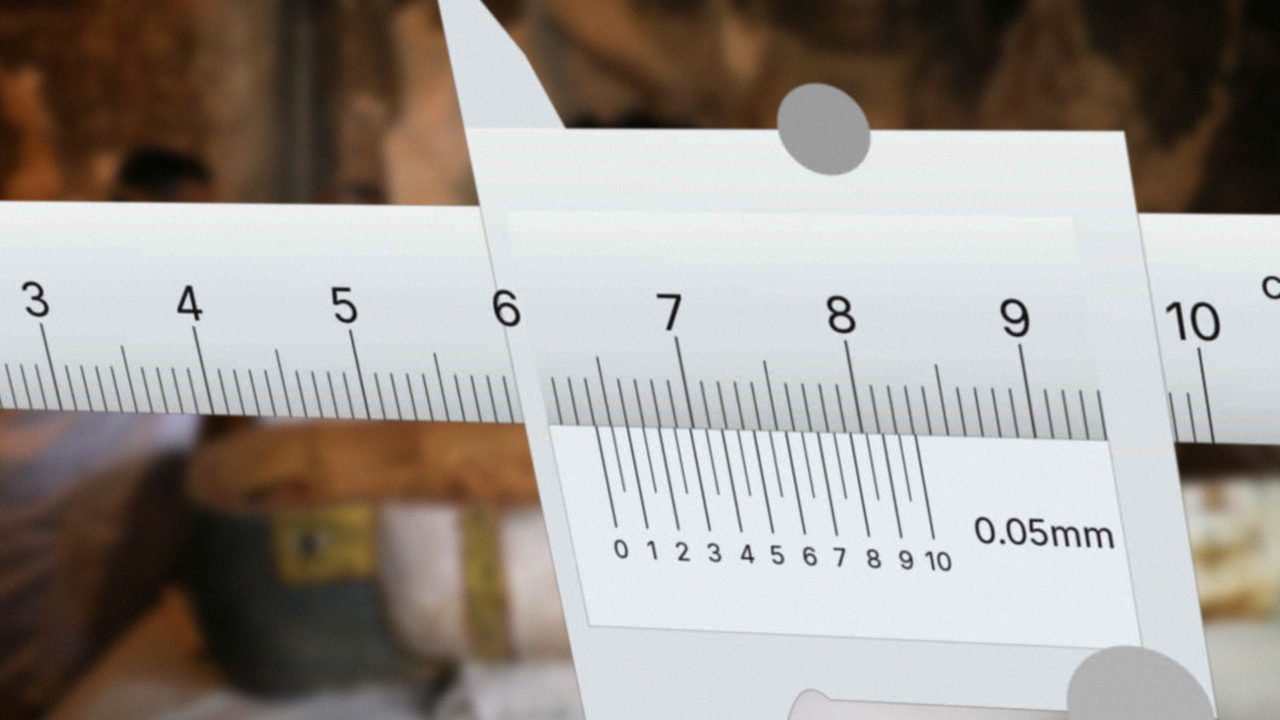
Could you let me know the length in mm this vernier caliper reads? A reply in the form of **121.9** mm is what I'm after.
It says **64.1** mm
